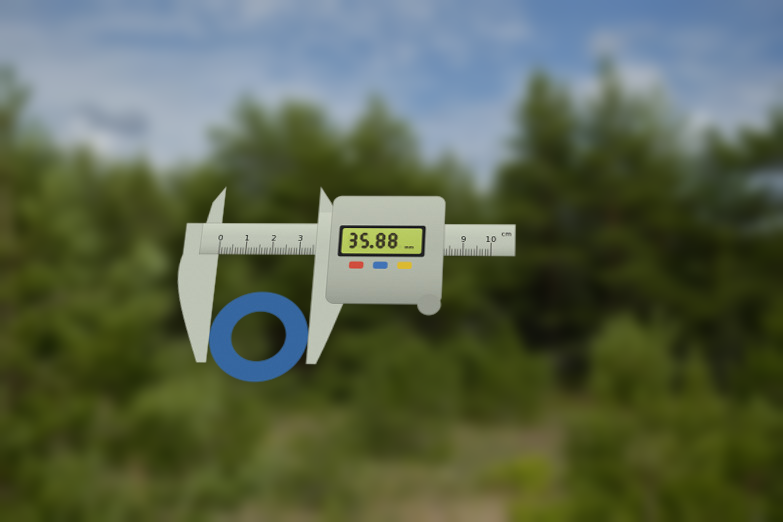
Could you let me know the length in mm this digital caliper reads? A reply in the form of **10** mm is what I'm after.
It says **35.88** mm
